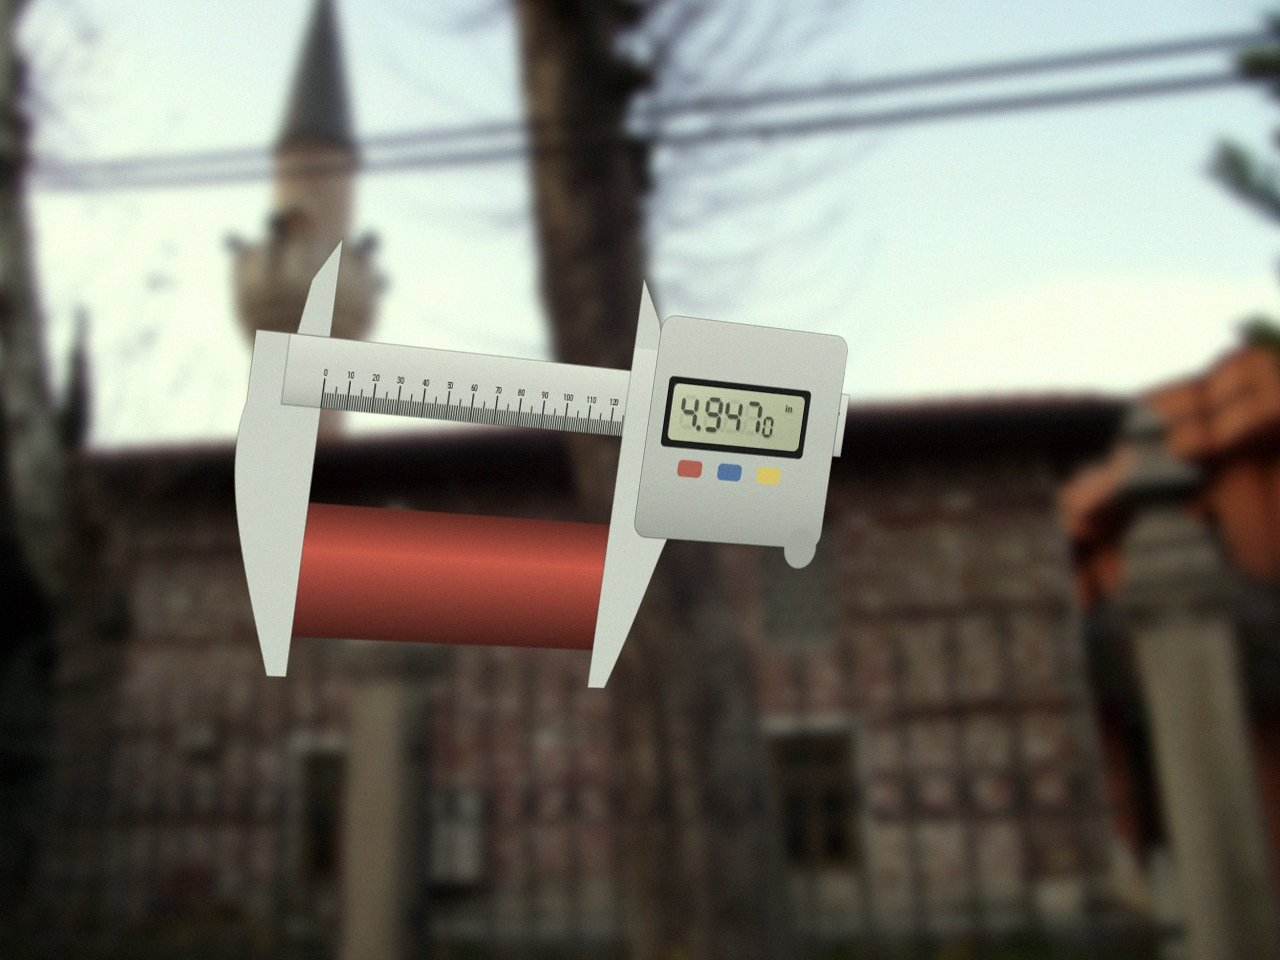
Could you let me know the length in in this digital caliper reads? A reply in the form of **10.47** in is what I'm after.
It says **4.9470** in
